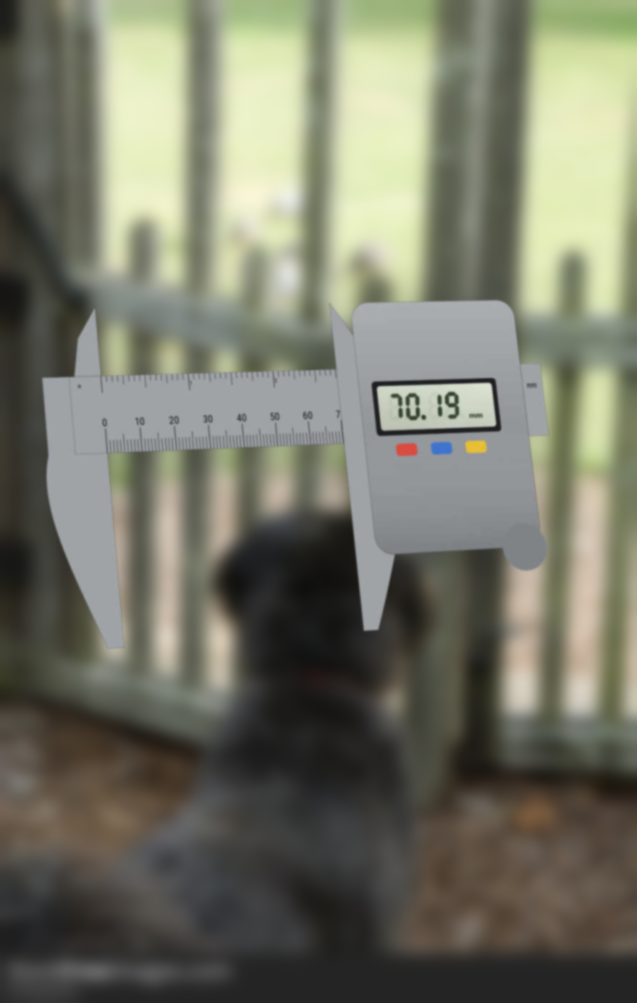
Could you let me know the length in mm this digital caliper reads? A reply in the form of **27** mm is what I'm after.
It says **70.19** mm
